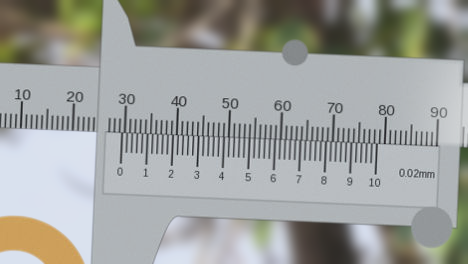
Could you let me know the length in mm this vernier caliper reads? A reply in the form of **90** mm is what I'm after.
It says **29.5** mm
